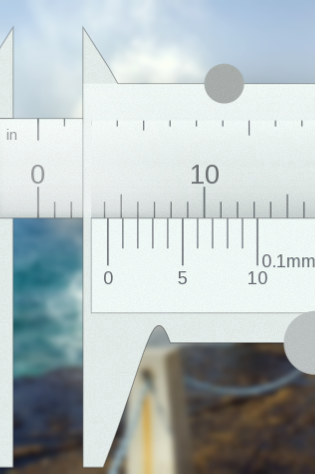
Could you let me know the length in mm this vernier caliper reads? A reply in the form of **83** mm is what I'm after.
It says **4.2** mm
